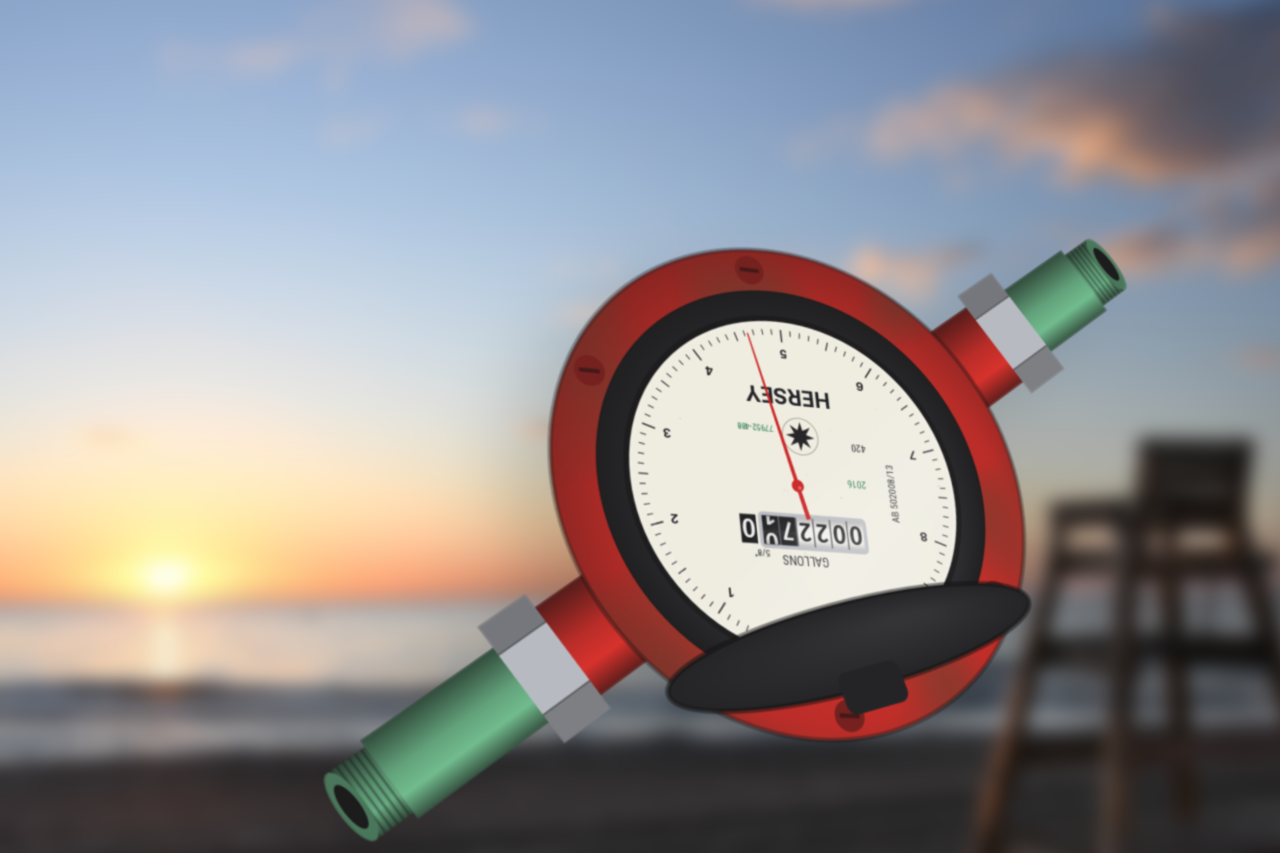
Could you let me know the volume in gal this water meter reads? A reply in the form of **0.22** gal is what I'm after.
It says **22704.6** gal
